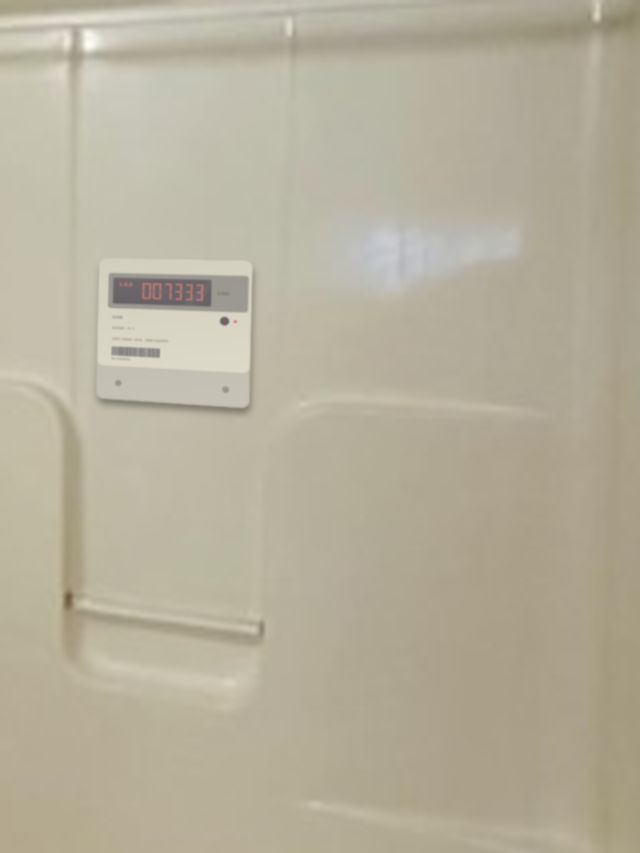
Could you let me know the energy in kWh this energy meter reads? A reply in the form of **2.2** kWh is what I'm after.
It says **7333** kWh
